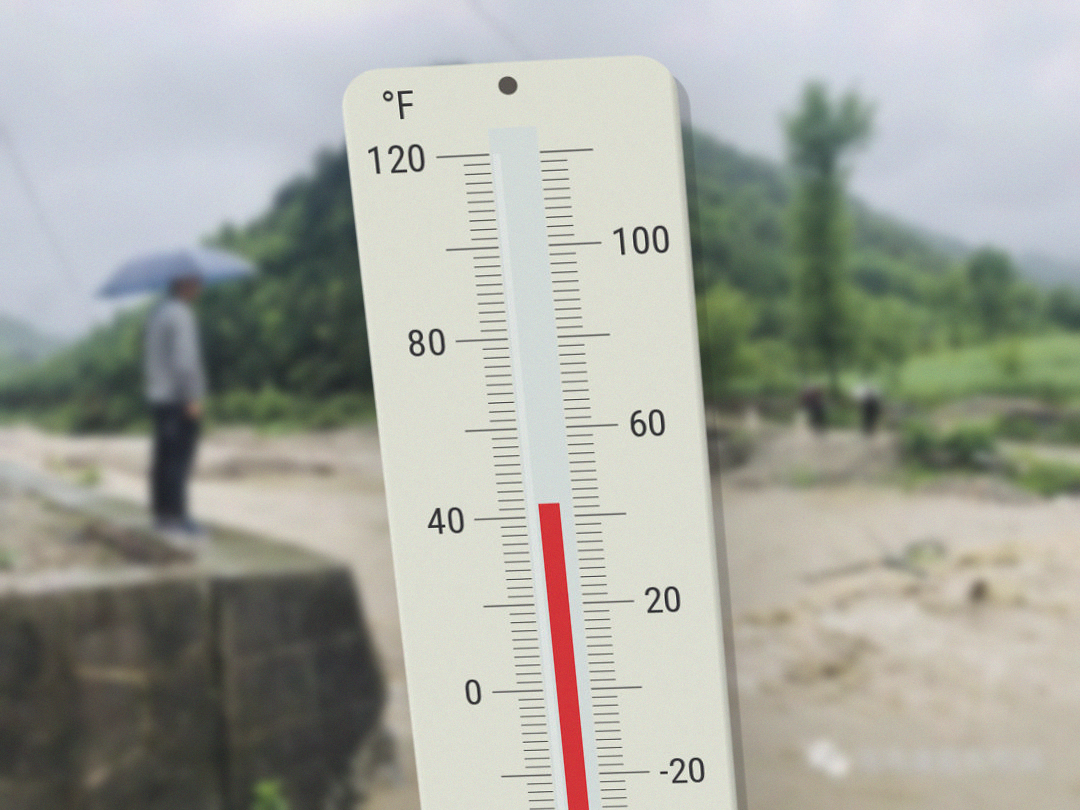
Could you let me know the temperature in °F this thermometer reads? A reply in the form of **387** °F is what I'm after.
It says **43** °F
